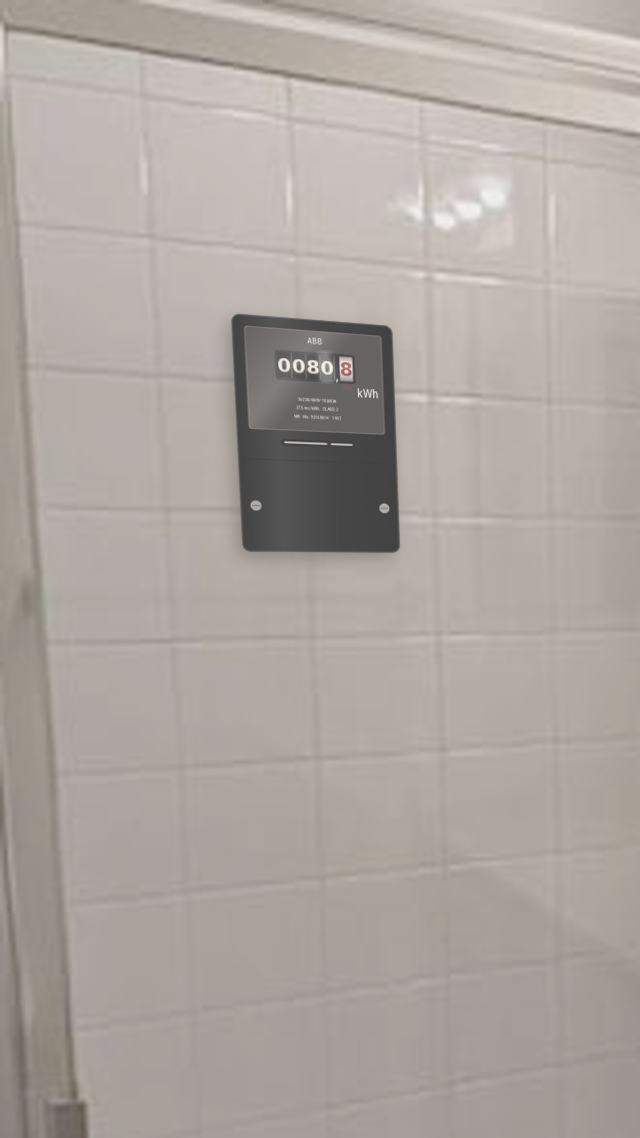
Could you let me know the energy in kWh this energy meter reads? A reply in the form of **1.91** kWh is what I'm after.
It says **80.8** kWh
